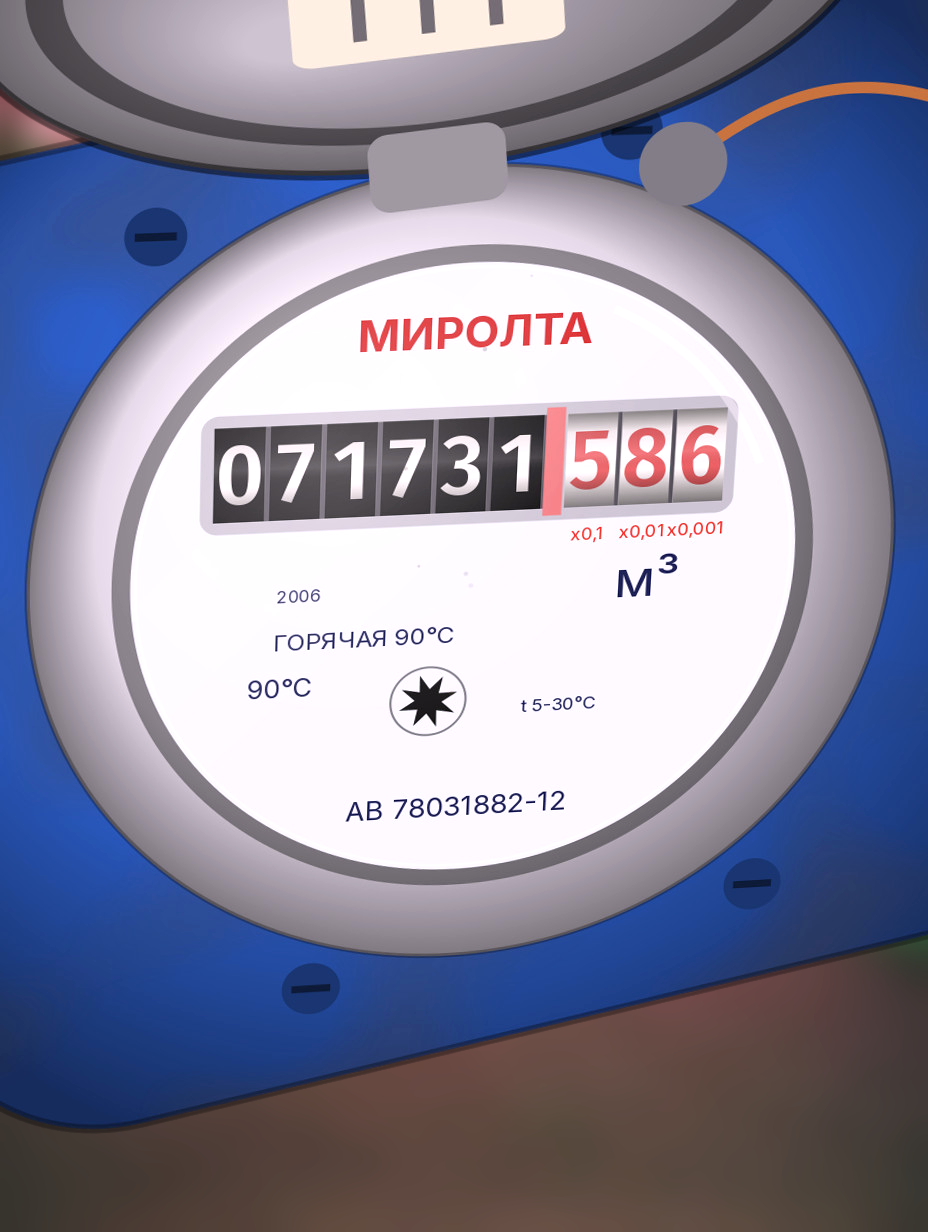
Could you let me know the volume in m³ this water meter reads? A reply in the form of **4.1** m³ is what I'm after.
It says **71731.586** m³
